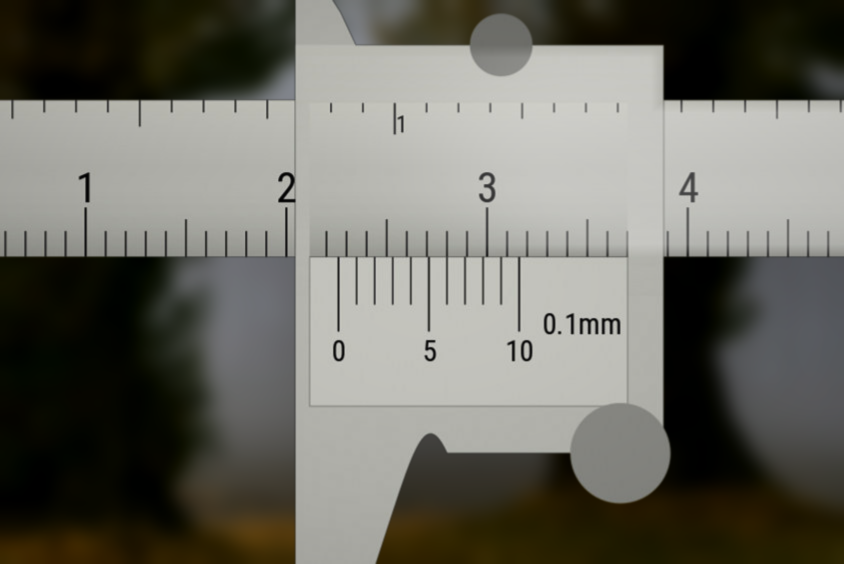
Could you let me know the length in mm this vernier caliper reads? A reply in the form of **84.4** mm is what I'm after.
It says **22.6** mm
